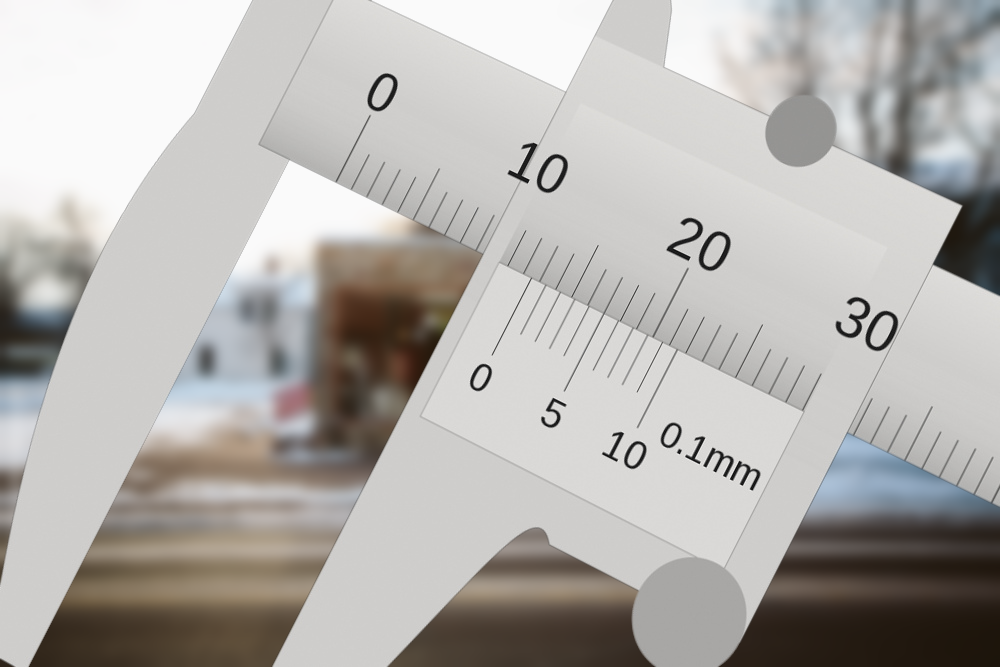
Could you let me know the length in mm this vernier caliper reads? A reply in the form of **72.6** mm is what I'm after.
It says **12.5** mm
